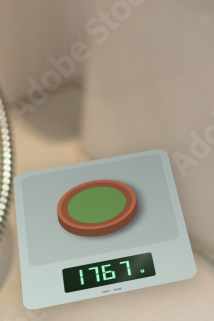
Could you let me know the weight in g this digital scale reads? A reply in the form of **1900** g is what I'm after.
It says **1767** g
